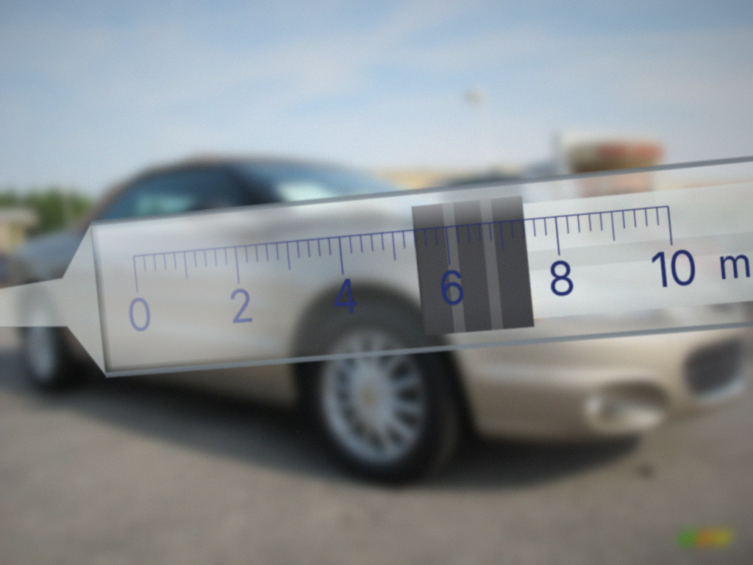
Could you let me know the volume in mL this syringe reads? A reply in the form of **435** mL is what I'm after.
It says **5.4** mL
